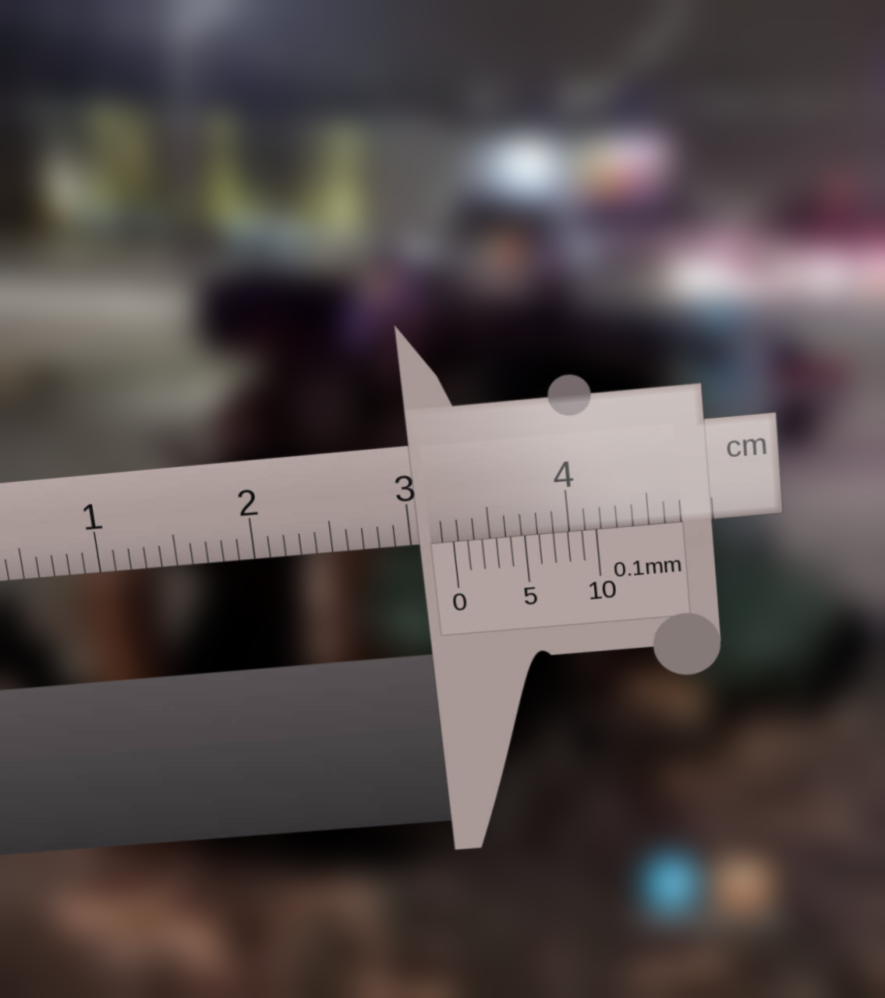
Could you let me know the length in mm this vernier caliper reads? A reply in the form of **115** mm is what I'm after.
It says **32.7** mm
